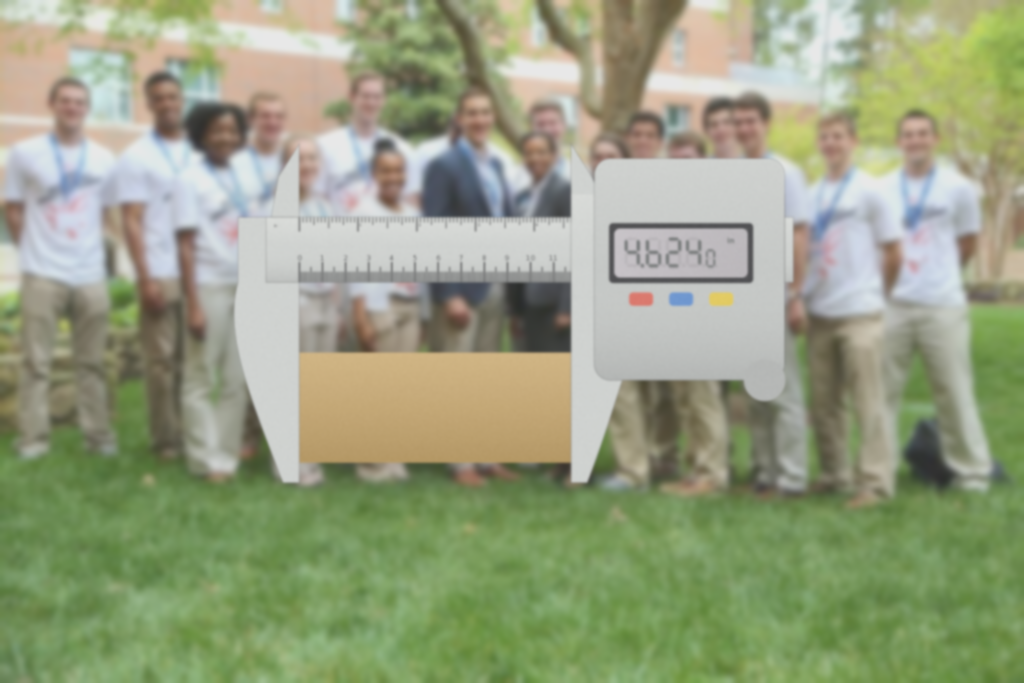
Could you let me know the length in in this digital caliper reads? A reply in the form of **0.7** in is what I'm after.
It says **4.6240** in
